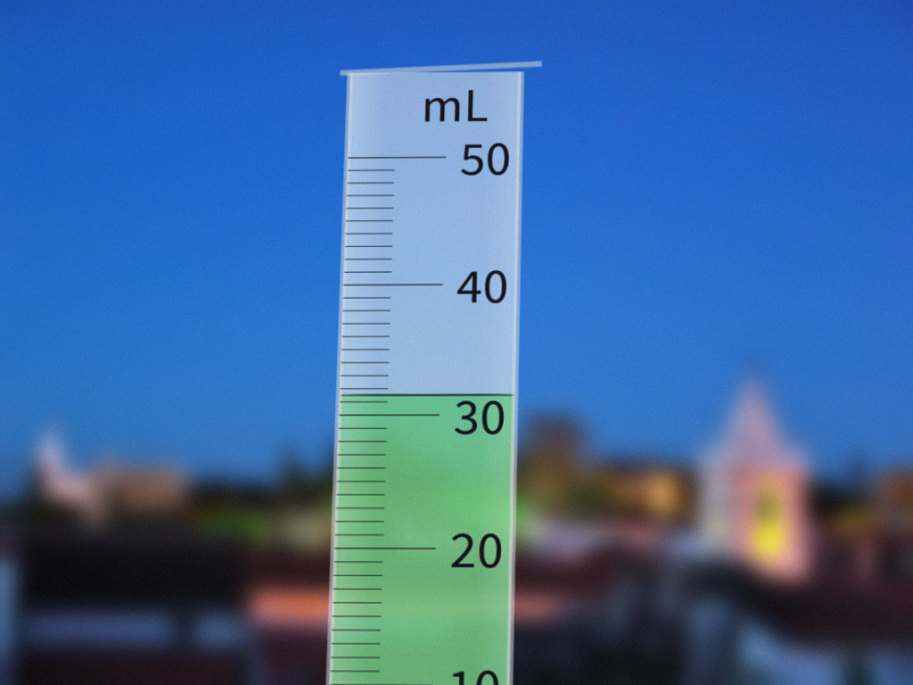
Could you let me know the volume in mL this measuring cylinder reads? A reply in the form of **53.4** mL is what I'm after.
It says **31.5** mL
